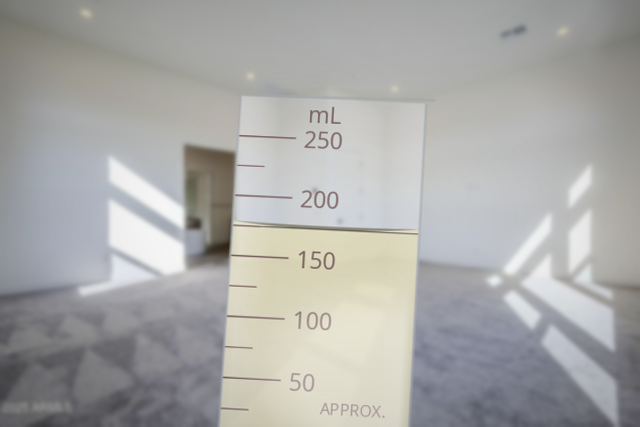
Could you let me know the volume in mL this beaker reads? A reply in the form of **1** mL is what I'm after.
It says **175** mL
